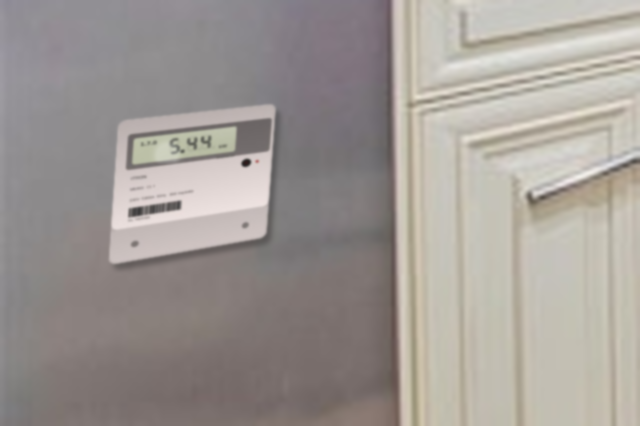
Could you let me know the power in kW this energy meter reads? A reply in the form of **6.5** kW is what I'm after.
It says **5.44** kW
